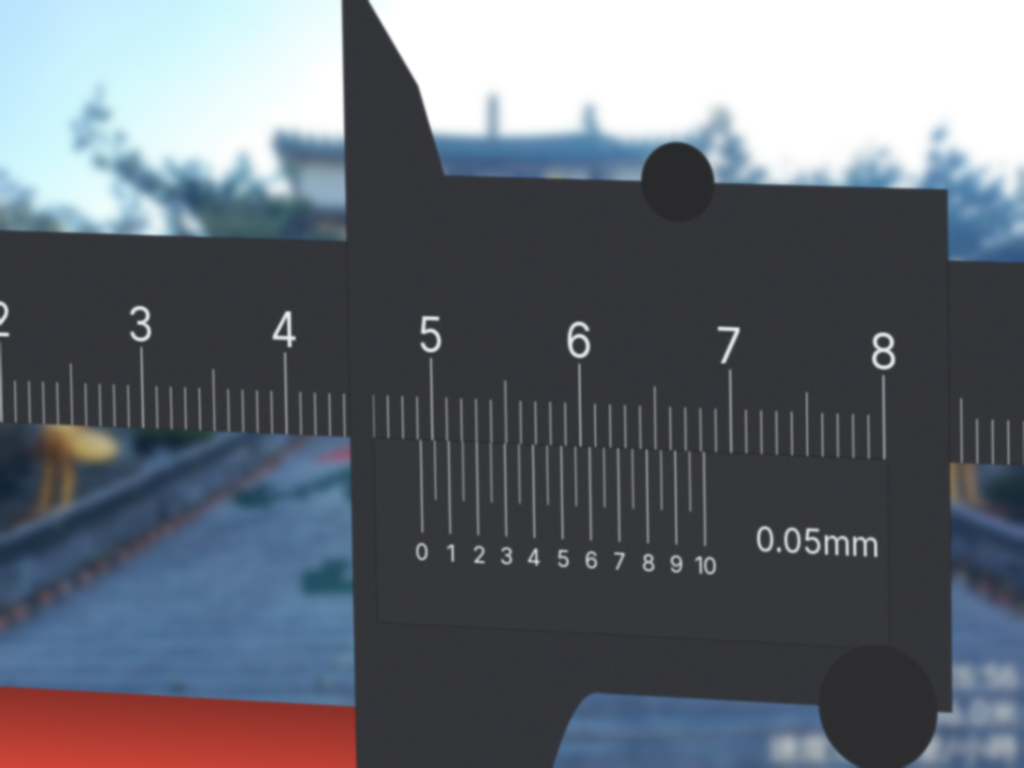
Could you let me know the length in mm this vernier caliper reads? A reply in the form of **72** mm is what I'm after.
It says **49.2** mm
